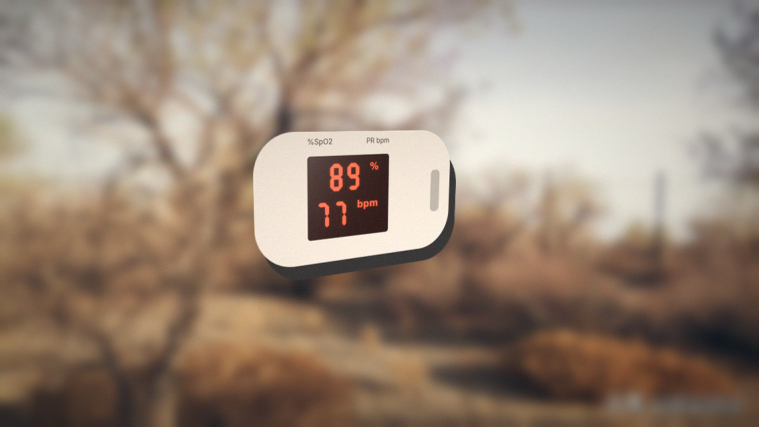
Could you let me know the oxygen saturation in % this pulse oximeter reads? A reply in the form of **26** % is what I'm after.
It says **89** %
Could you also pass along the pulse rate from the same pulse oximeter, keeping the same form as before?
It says **77** bpm
